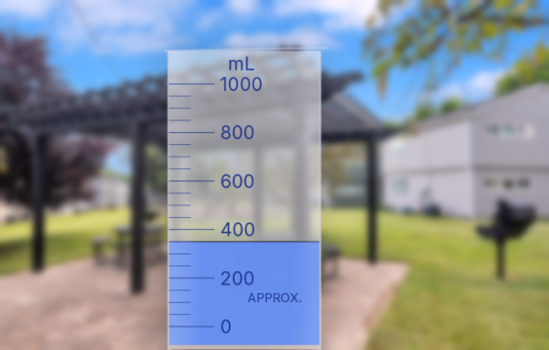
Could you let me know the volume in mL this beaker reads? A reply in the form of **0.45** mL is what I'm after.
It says **350** mL
